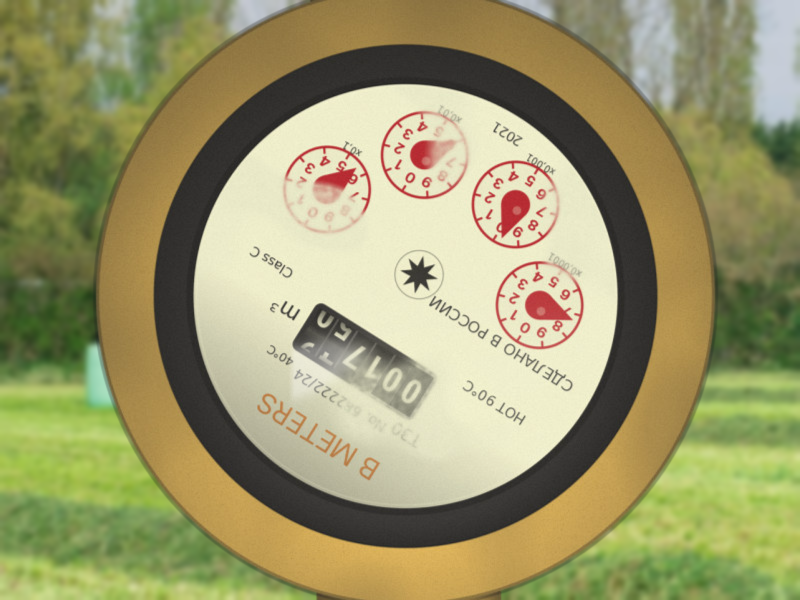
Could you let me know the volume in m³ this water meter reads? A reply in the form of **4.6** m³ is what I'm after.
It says **1749.5597** m³
